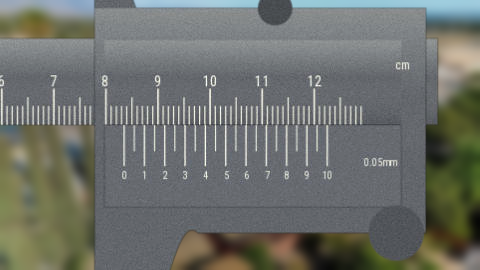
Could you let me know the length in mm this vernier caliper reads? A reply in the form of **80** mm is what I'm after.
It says **83.5** mm
